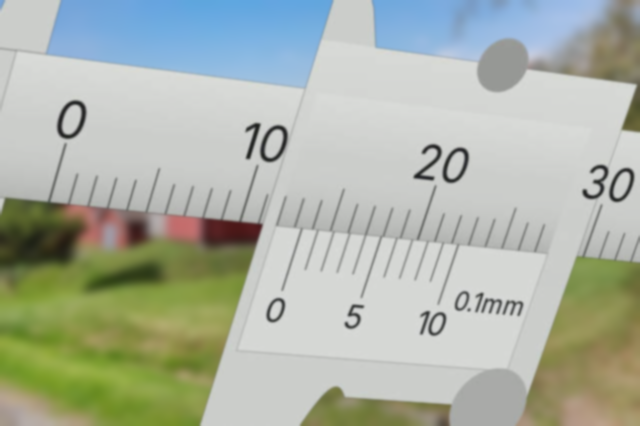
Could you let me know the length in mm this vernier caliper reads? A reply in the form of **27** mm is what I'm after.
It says **13.4** mm
